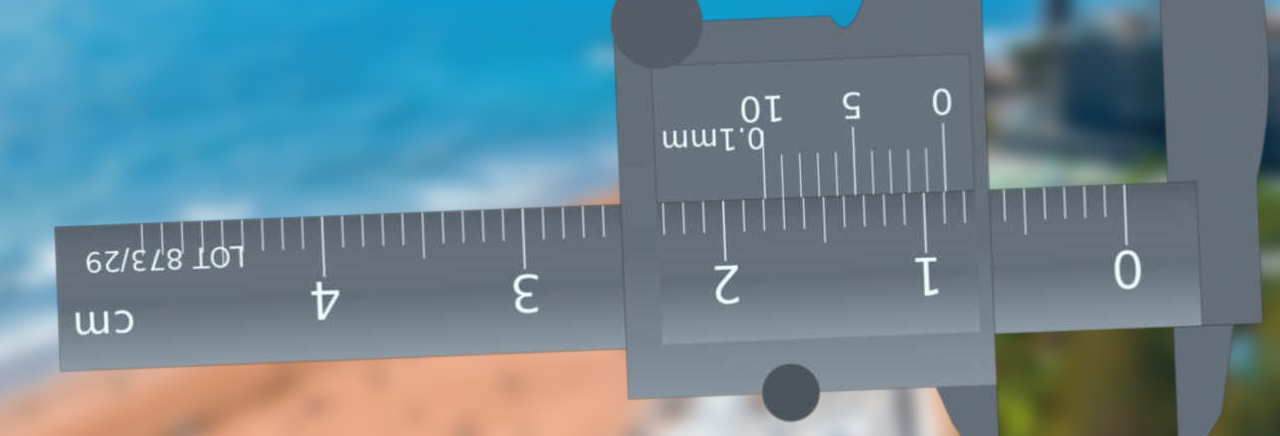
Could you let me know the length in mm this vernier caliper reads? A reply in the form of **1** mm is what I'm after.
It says **8.9** mm
